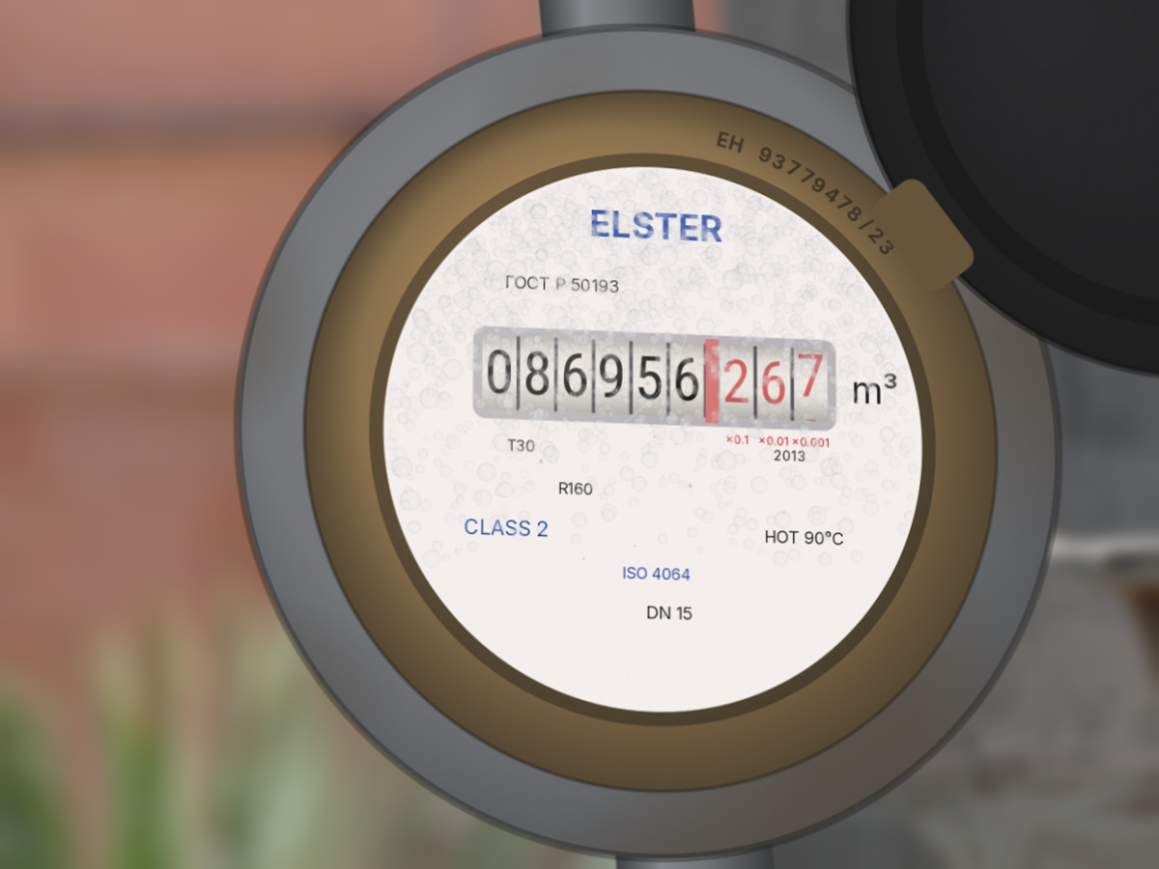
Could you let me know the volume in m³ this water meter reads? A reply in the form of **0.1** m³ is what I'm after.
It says **86956.267** m³
